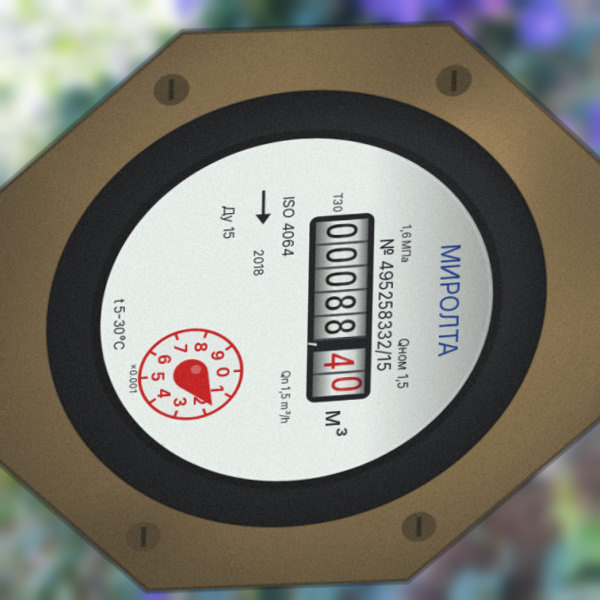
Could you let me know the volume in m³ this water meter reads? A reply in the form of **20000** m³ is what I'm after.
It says **88.401** m³
